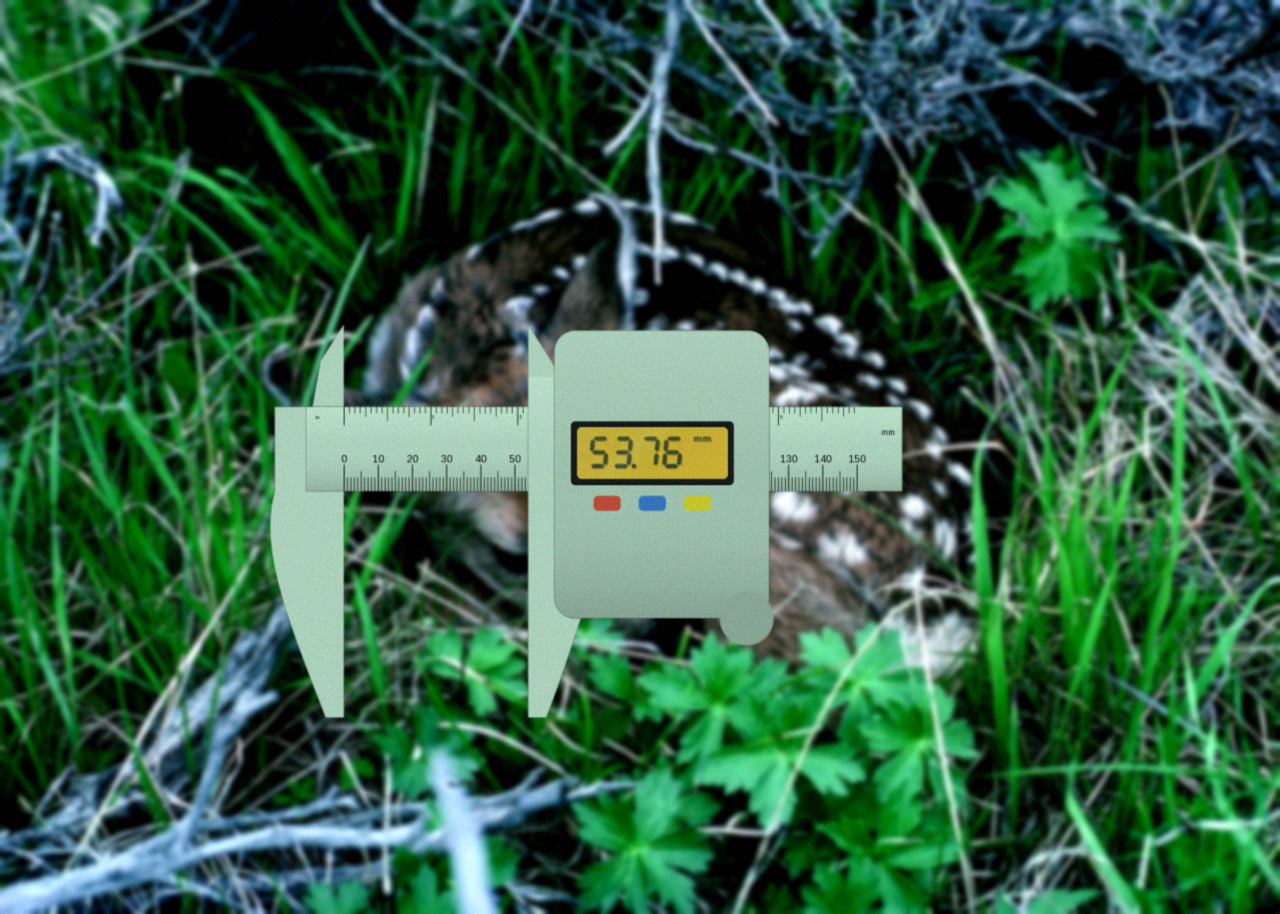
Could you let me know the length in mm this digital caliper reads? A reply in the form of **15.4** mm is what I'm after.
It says **53.76** mm
